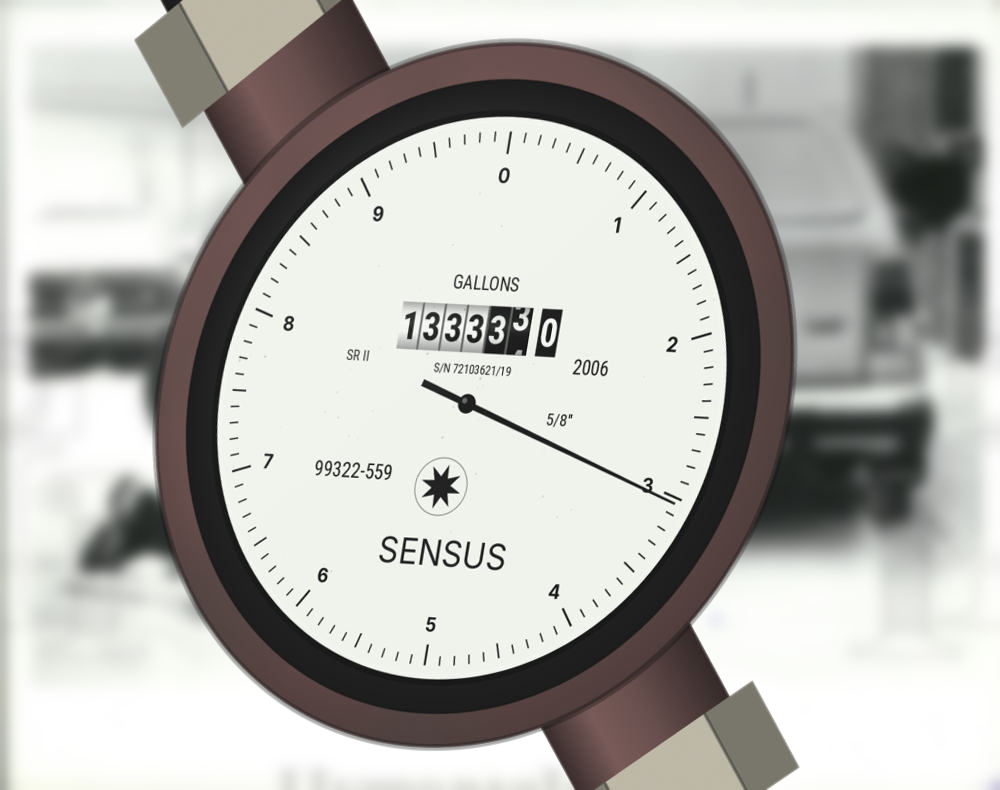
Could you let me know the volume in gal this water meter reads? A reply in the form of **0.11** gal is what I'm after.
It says **1333333.0** gal
